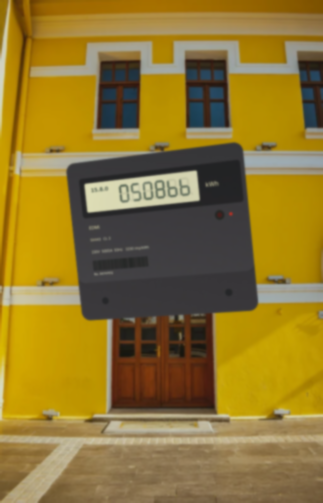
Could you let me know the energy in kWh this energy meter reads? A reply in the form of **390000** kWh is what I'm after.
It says **50866** kWh
